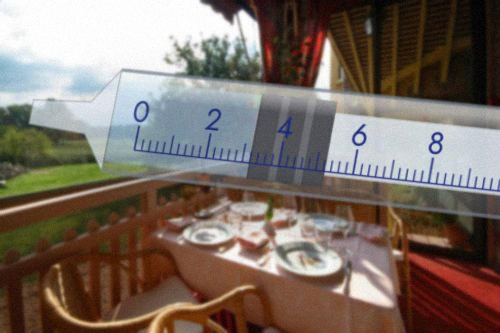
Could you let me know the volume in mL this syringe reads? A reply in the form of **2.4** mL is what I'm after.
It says **3.2** mL
